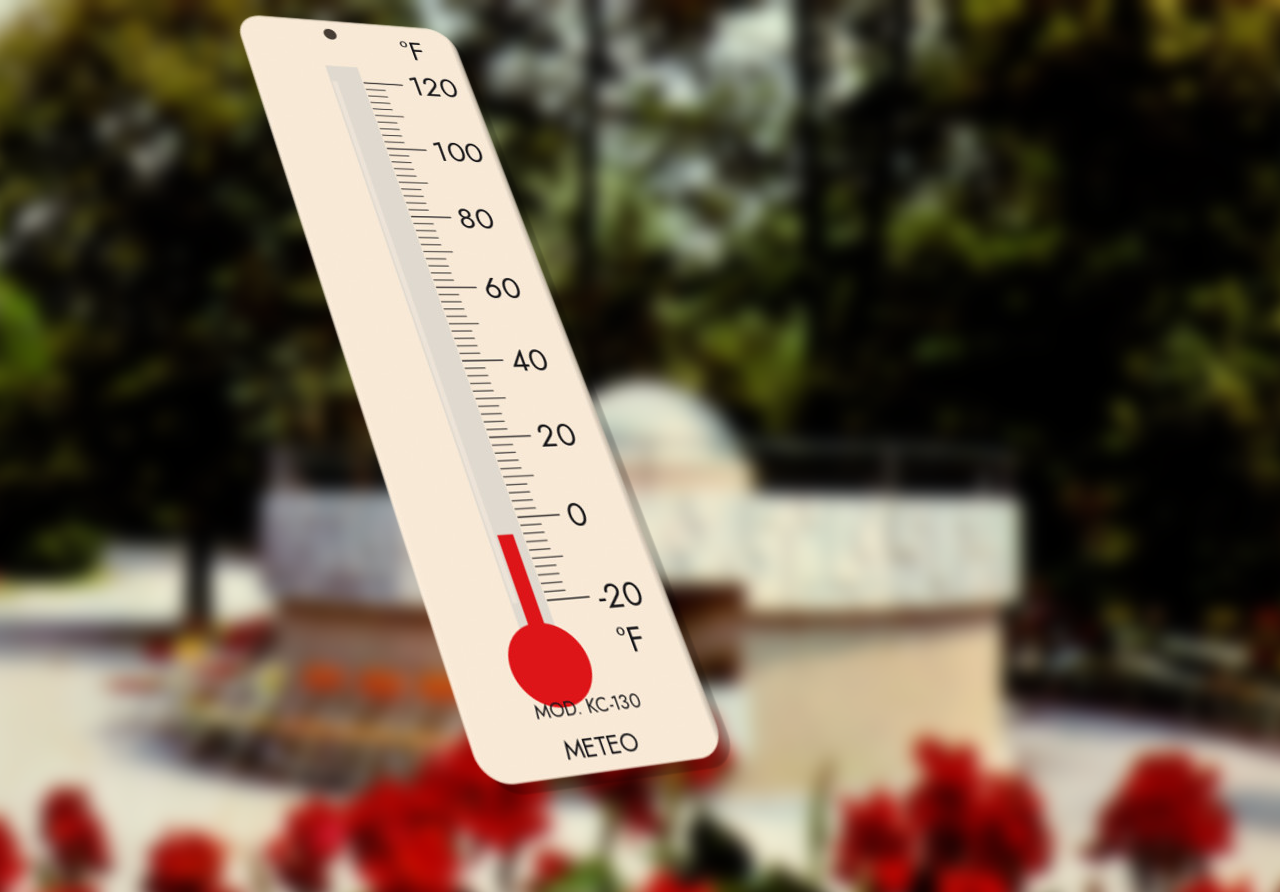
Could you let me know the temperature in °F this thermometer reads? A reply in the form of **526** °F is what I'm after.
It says **-4** °F
